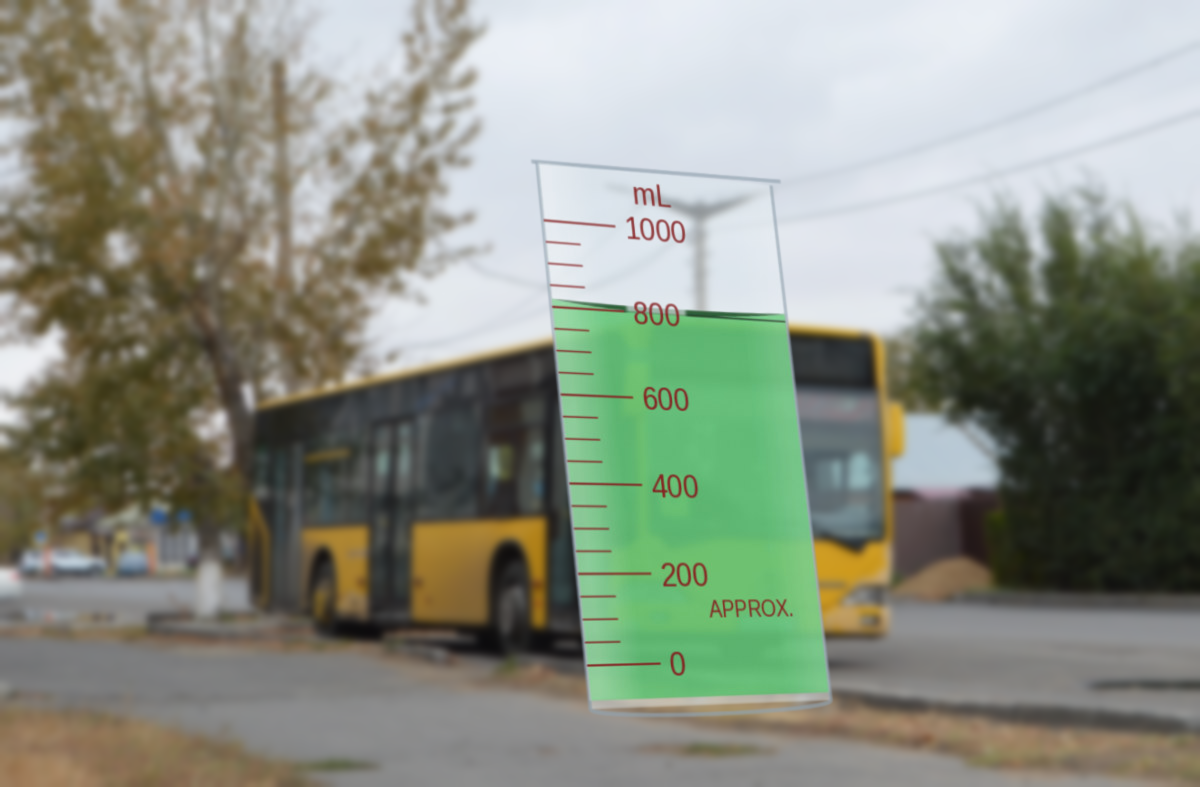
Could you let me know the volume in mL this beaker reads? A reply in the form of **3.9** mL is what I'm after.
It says **800** mL
